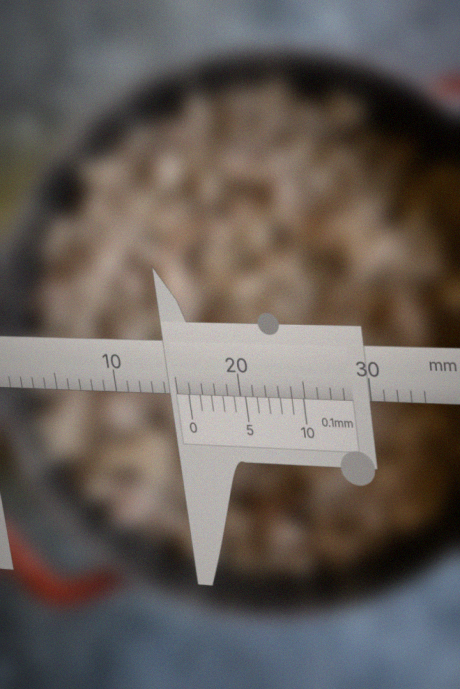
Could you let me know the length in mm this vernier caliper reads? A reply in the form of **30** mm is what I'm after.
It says **15.9** mm
